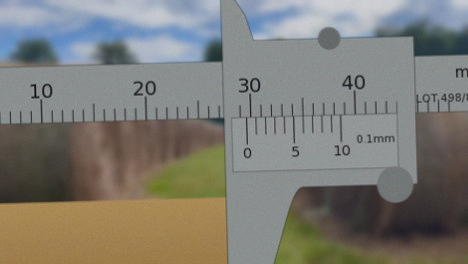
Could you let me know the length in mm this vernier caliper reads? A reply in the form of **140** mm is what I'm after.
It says **29.6** mm
